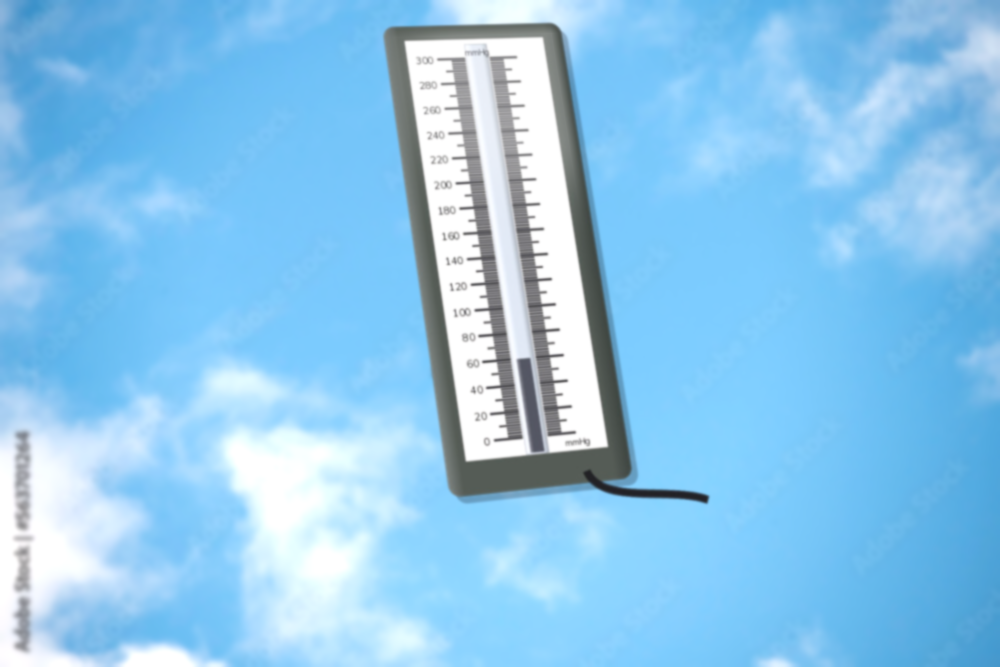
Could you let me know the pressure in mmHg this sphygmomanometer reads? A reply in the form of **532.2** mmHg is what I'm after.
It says **60** mmHg
